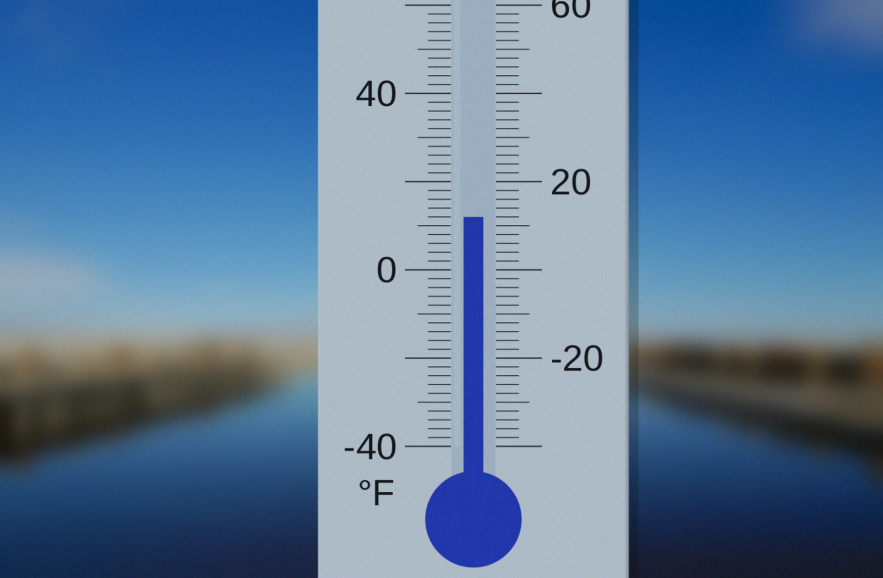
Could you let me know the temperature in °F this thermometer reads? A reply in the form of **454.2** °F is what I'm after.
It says **12** °F
